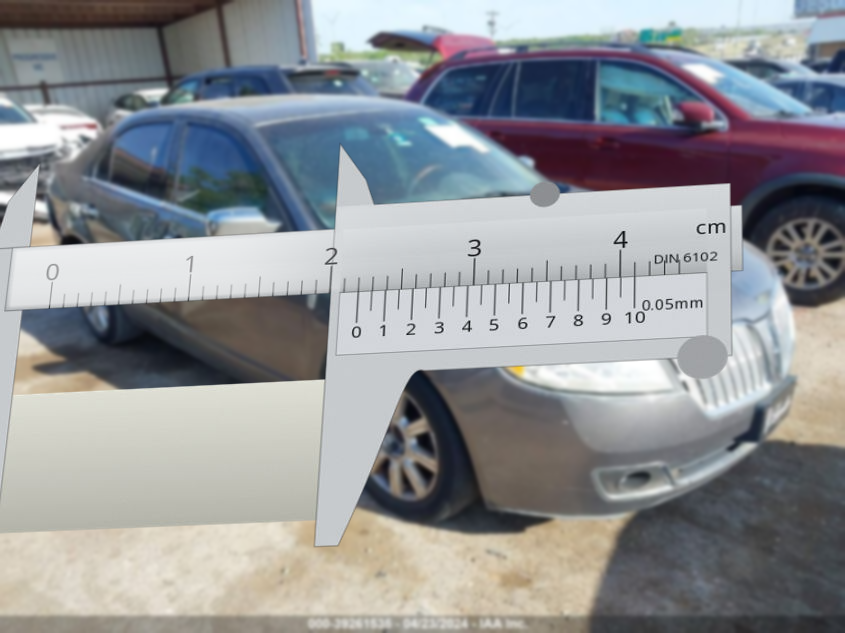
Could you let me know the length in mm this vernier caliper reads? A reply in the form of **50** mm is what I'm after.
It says **22.0** mm
